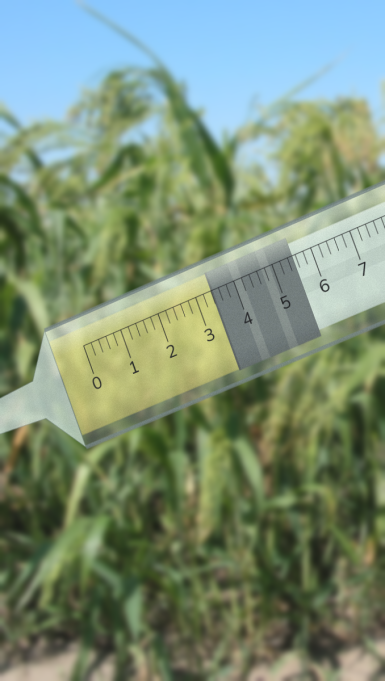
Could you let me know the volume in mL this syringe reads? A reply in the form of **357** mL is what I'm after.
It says **3.4** mL
